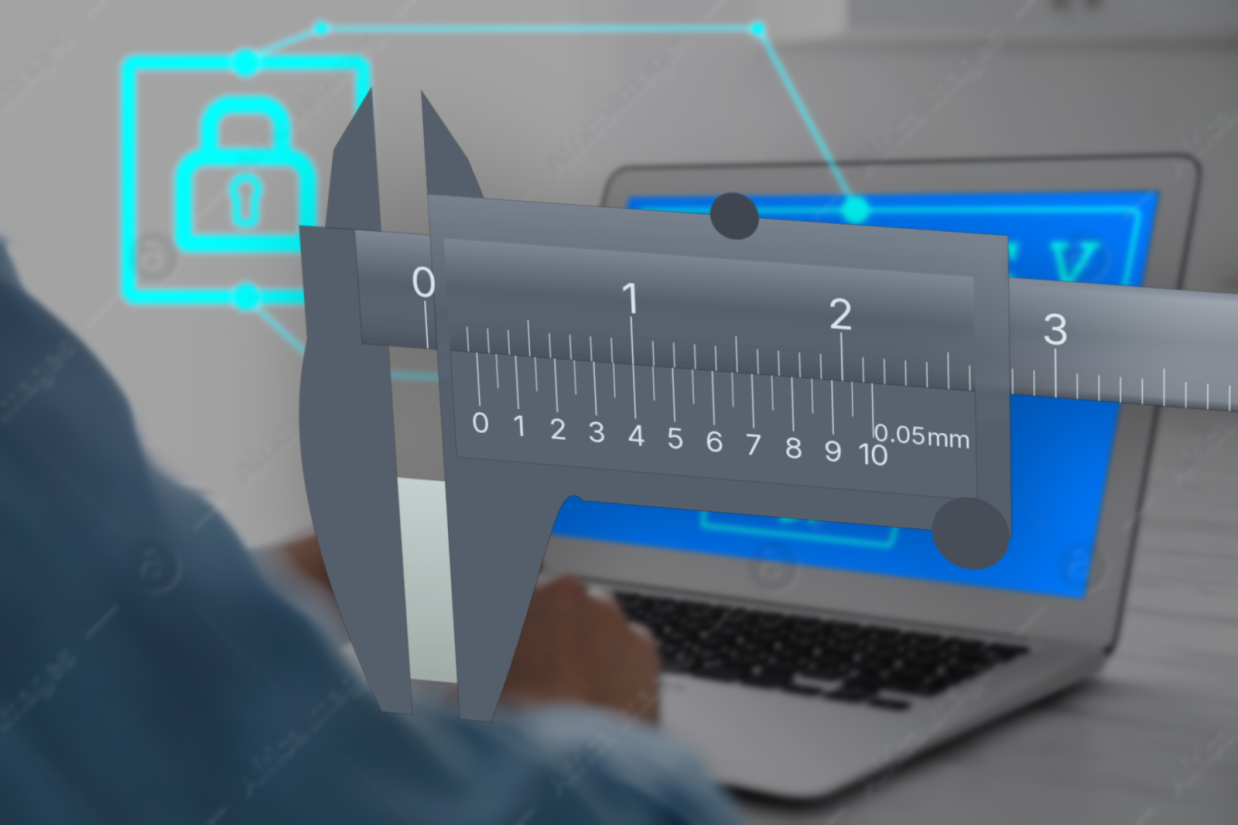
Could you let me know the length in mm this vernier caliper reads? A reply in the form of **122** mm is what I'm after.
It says **2.4** mm
